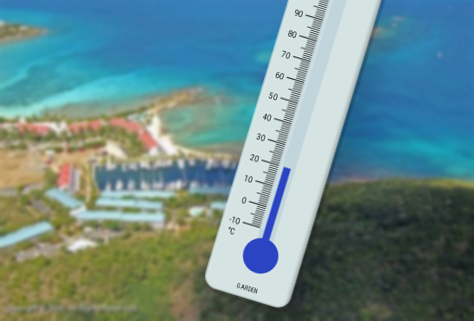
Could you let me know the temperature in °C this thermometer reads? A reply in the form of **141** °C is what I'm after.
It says **20** °C
